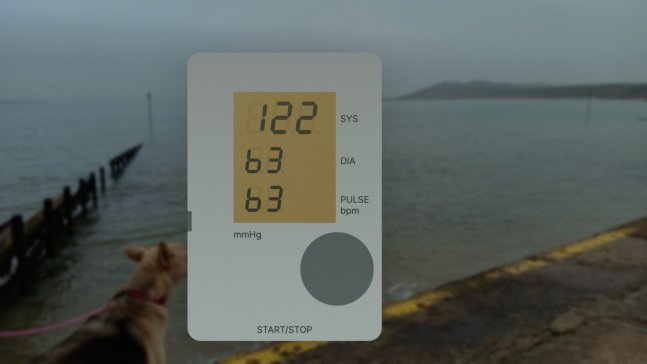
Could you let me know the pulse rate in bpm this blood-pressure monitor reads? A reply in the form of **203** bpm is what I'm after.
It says **63** bpm
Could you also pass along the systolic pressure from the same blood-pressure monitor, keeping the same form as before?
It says **122** mmHg
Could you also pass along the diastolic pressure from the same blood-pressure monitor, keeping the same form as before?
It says **63** mmHg
